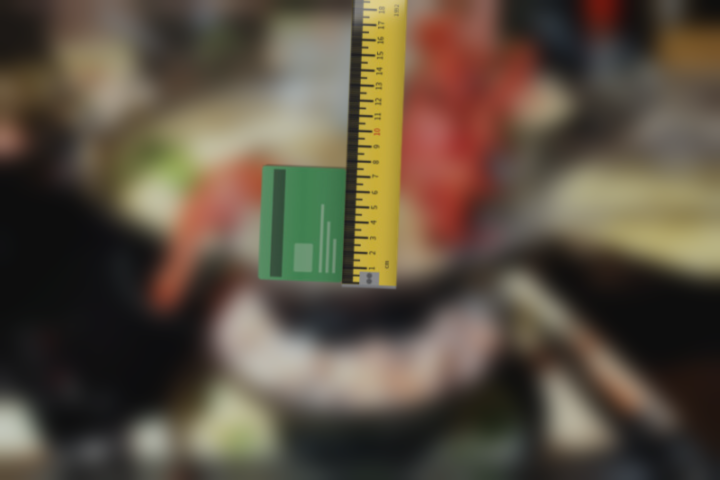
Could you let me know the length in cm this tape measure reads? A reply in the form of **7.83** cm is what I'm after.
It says **7.5** cm
